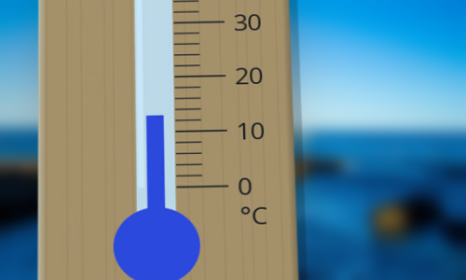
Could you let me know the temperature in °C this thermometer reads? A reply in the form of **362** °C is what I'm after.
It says **13** °C
